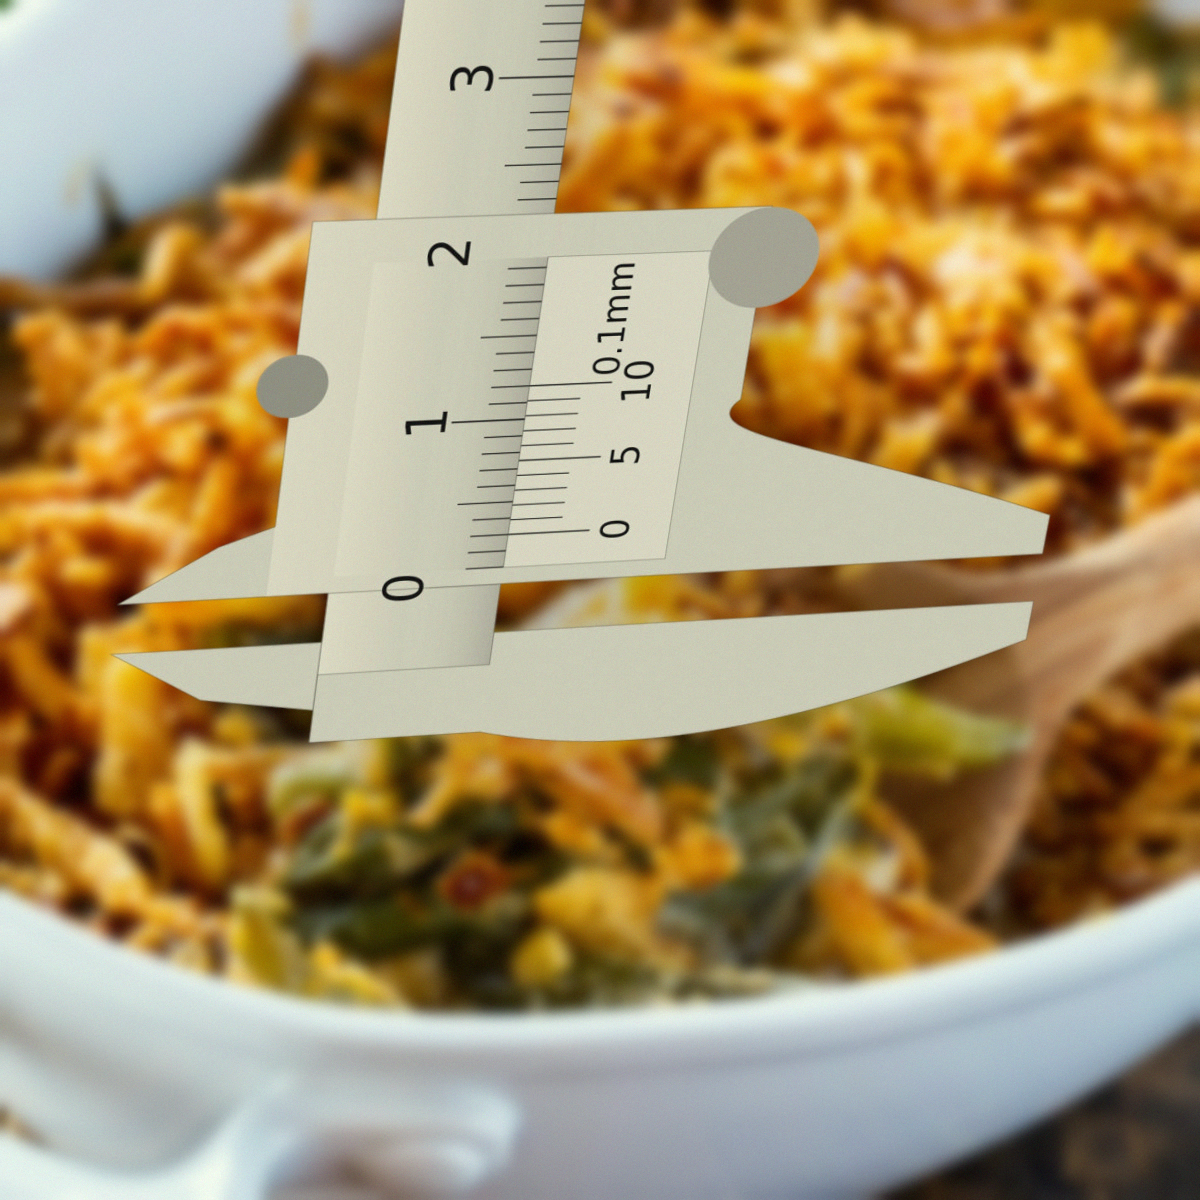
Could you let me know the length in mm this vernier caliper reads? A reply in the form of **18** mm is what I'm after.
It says **3.0** mm
